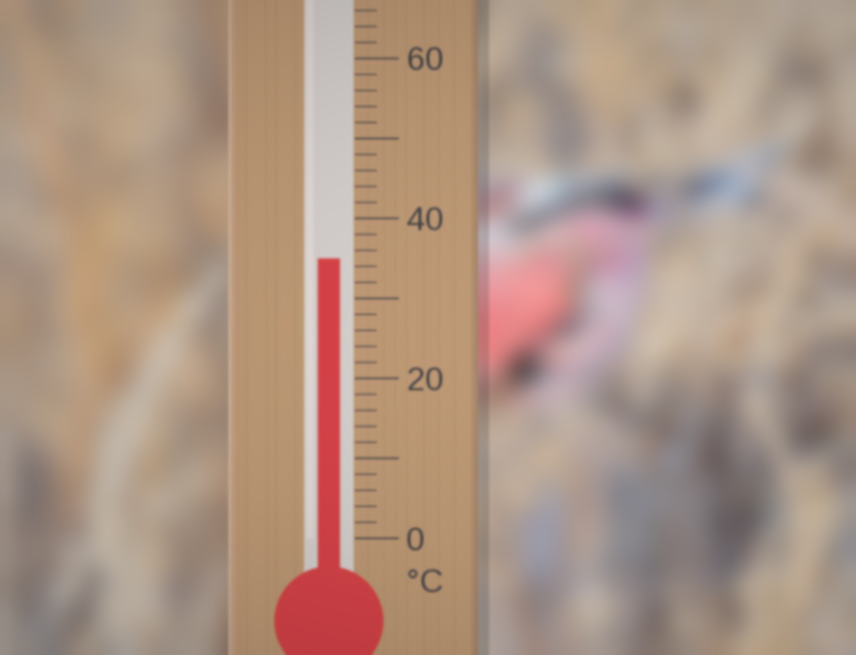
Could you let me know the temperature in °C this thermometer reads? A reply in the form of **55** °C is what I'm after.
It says **35** °C
